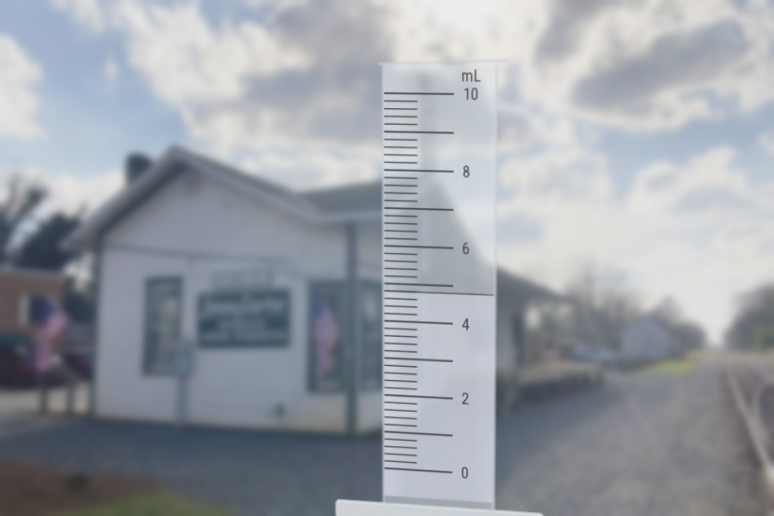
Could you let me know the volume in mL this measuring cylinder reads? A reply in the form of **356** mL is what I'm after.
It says **4.8** mL
